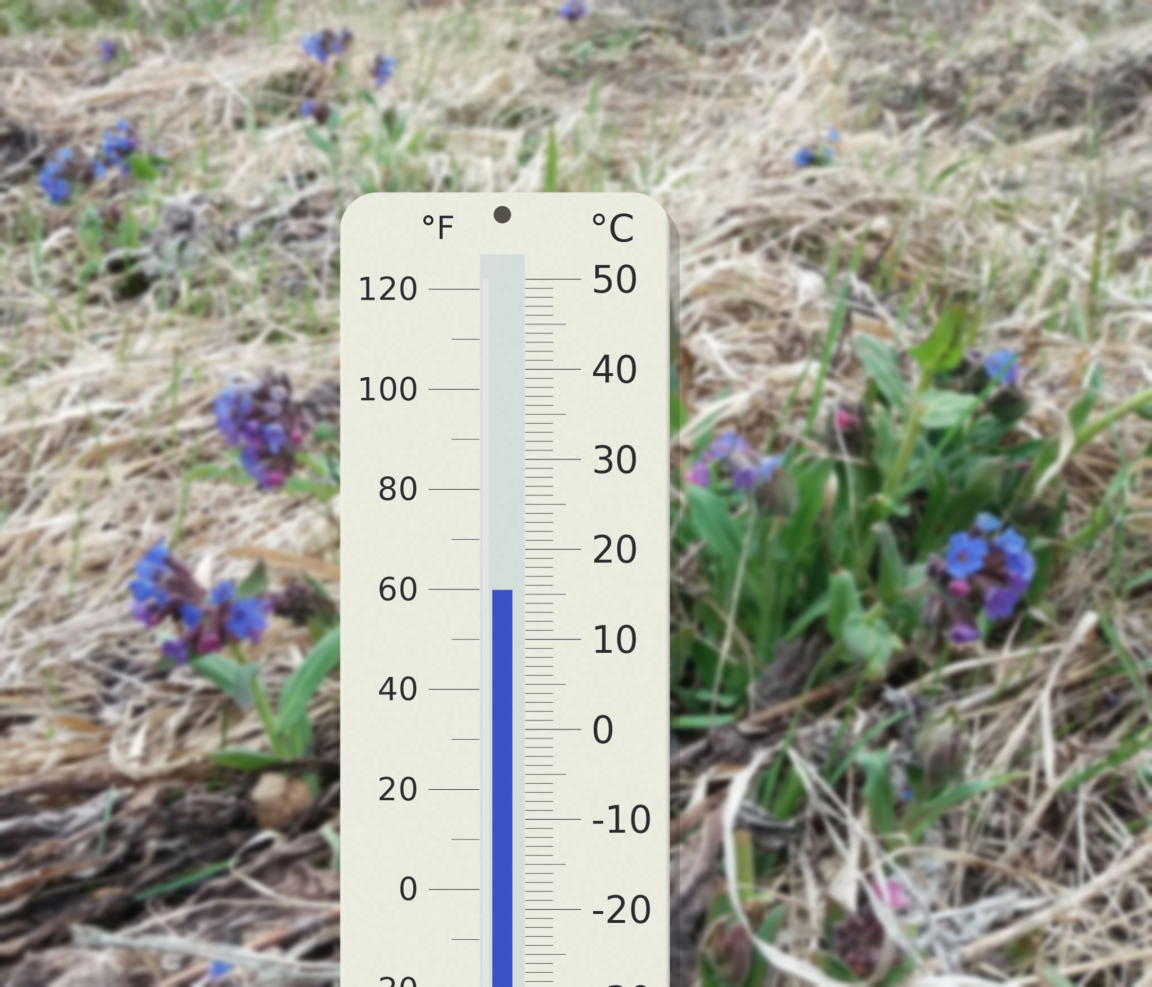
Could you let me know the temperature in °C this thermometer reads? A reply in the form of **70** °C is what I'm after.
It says **15.5** °C
